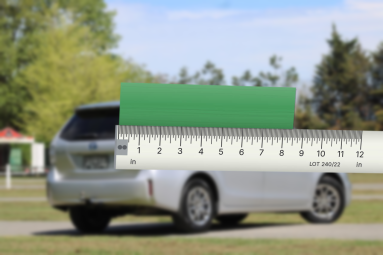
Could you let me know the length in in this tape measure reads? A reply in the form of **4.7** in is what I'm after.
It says **8.5** in
